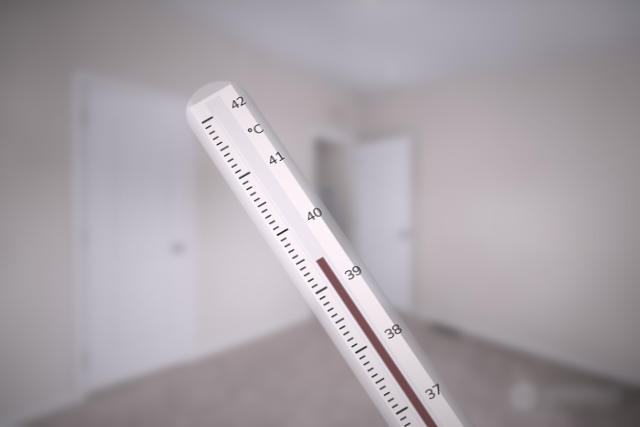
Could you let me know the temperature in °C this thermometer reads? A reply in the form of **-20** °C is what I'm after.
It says **39.4** °C
